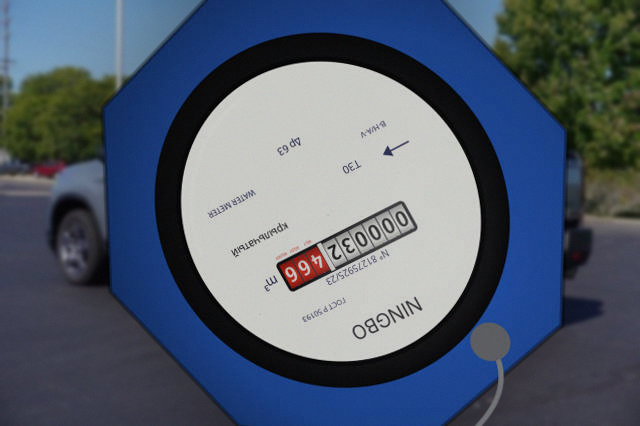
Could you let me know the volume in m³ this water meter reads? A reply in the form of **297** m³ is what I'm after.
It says **32.466** m³
